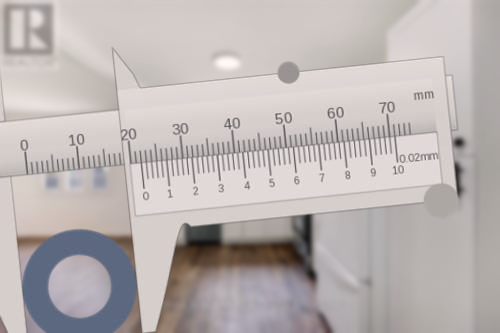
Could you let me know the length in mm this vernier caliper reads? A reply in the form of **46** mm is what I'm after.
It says **22.0** mm
